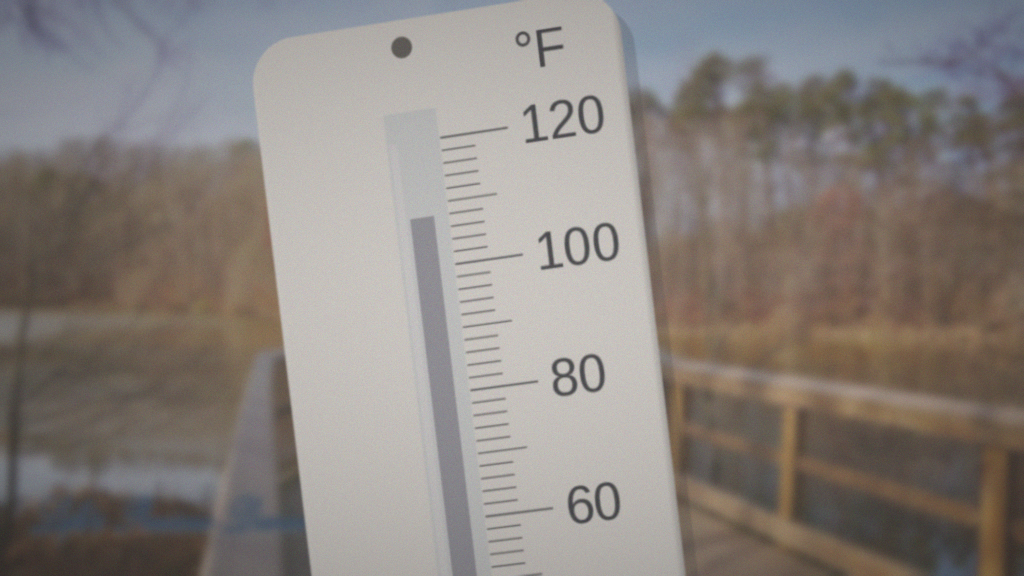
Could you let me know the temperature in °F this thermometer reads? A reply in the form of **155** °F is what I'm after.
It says **108** °F
